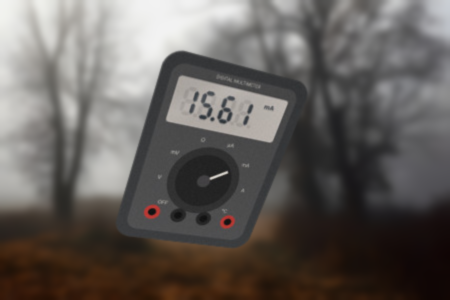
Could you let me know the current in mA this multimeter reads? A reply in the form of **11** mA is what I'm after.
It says **15.61** mA
